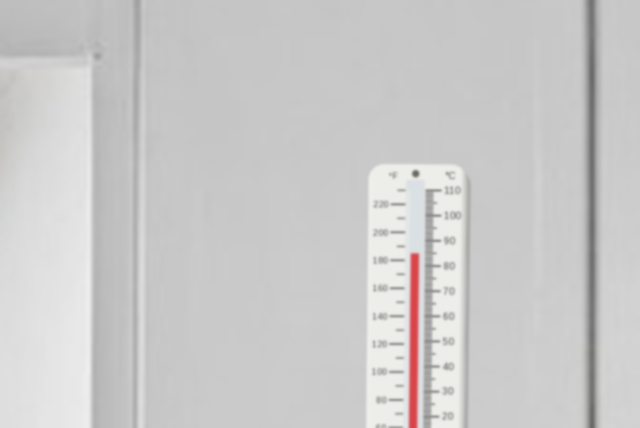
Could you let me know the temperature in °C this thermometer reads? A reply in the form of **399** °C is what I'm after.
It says **85** °C
